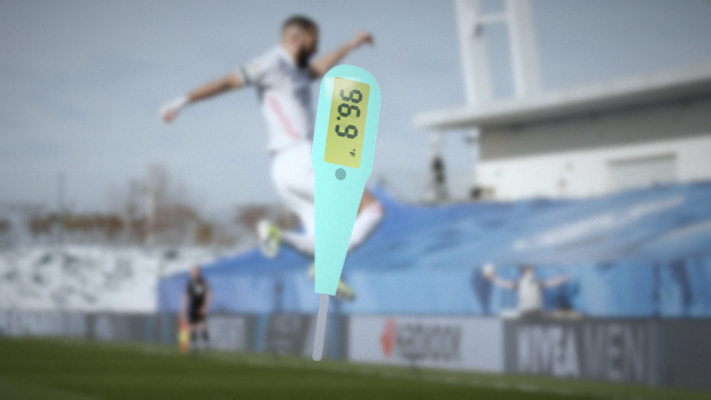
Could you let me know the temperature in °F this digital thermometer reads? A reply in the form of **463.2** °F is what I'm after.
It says **96.9** °F
